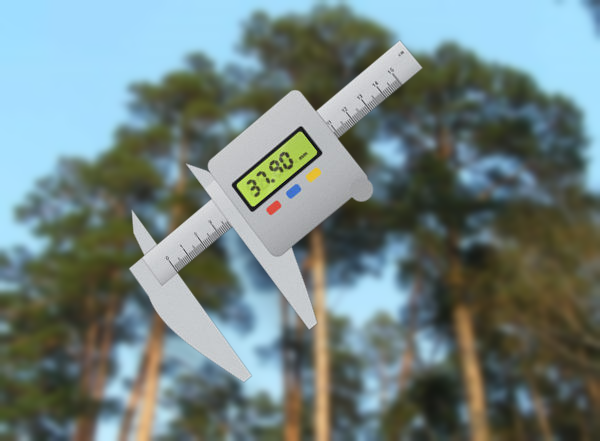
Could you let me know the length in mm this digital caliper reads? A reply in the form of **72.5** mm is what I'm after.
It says **37.90** mm
